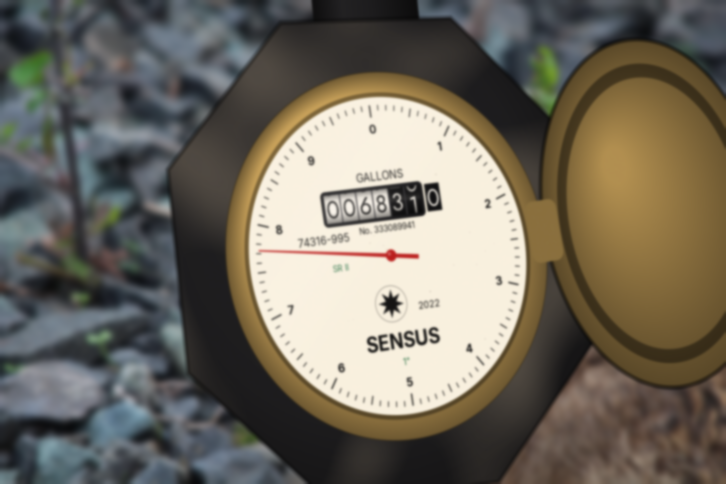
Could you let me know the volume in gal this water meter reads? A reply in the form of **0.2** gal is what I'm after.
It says **68307.7** gal
